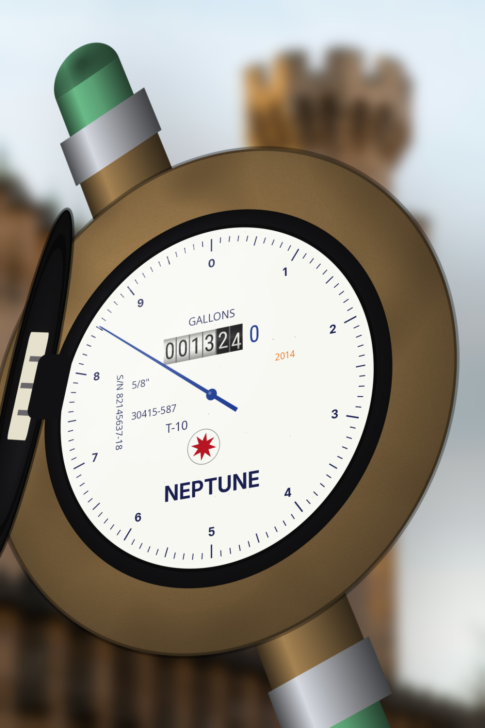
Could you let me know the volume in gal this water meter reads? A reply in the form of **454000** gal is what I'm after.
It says **13238.5** gal
